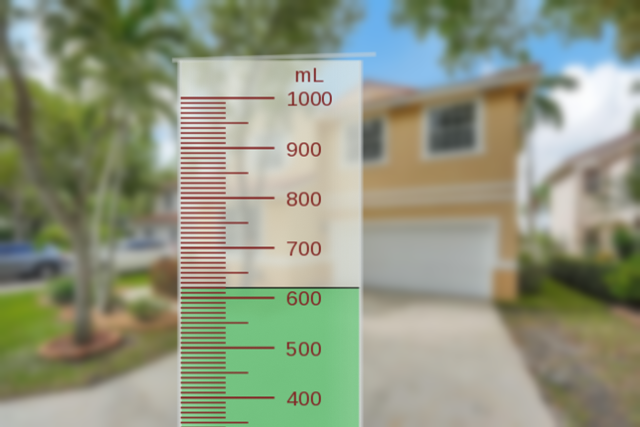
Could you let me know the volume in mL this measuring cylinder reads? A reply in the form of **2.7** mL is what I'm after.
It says **620** mL
